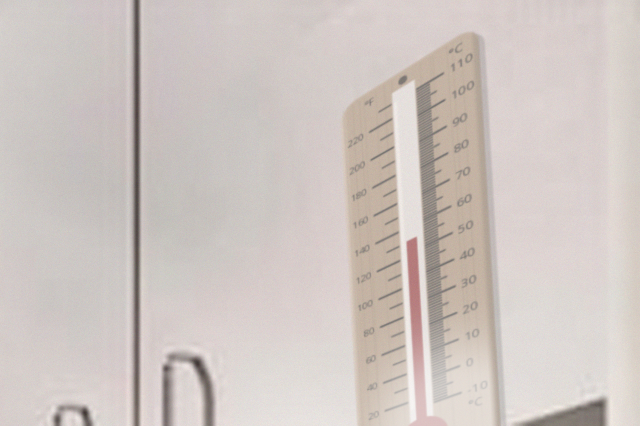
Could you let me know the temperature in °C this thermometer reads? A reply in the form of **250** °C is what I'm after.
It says **55** °C
